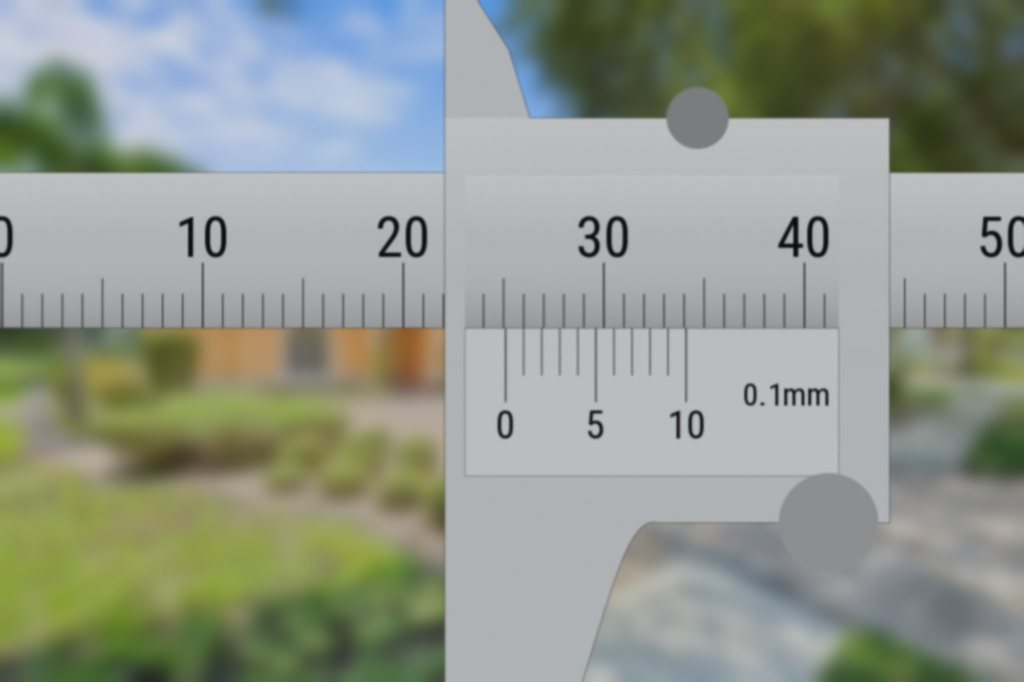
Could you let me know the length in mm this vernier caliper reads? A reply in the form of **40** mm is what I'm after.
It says **25.1** mm
